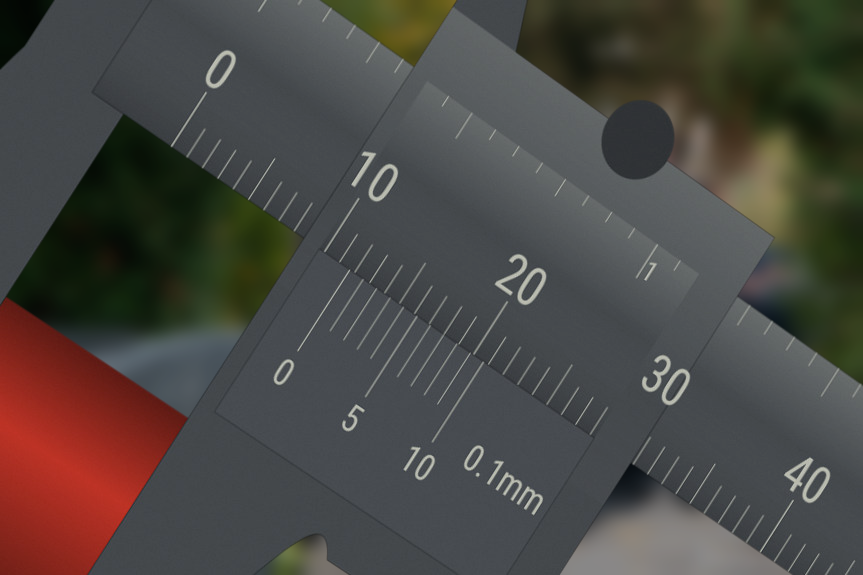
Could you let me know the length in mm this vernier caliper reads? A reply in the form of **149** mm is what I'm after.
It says **11.7** mm
